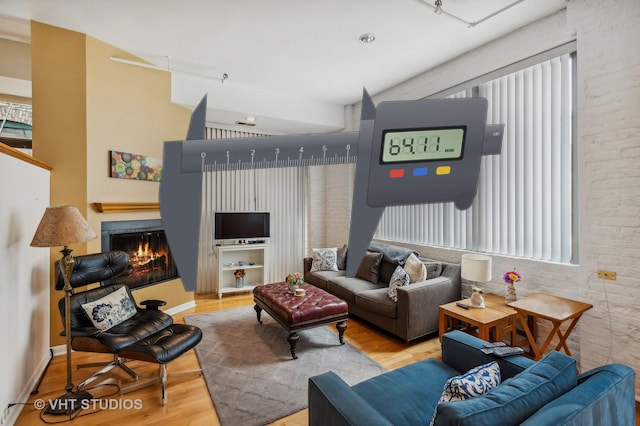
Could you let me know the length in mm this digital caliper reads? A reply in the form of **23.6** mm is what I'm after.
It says **64.11** mm
